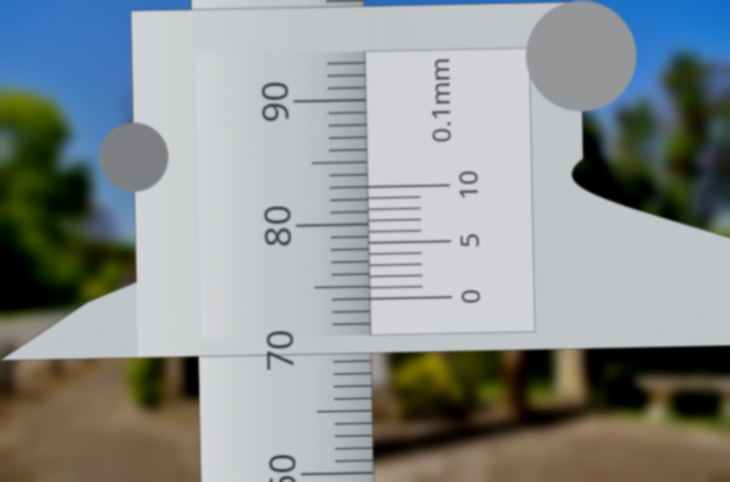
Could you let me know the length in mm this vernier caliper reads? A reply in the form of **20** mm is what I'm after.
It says **74.0** mm
